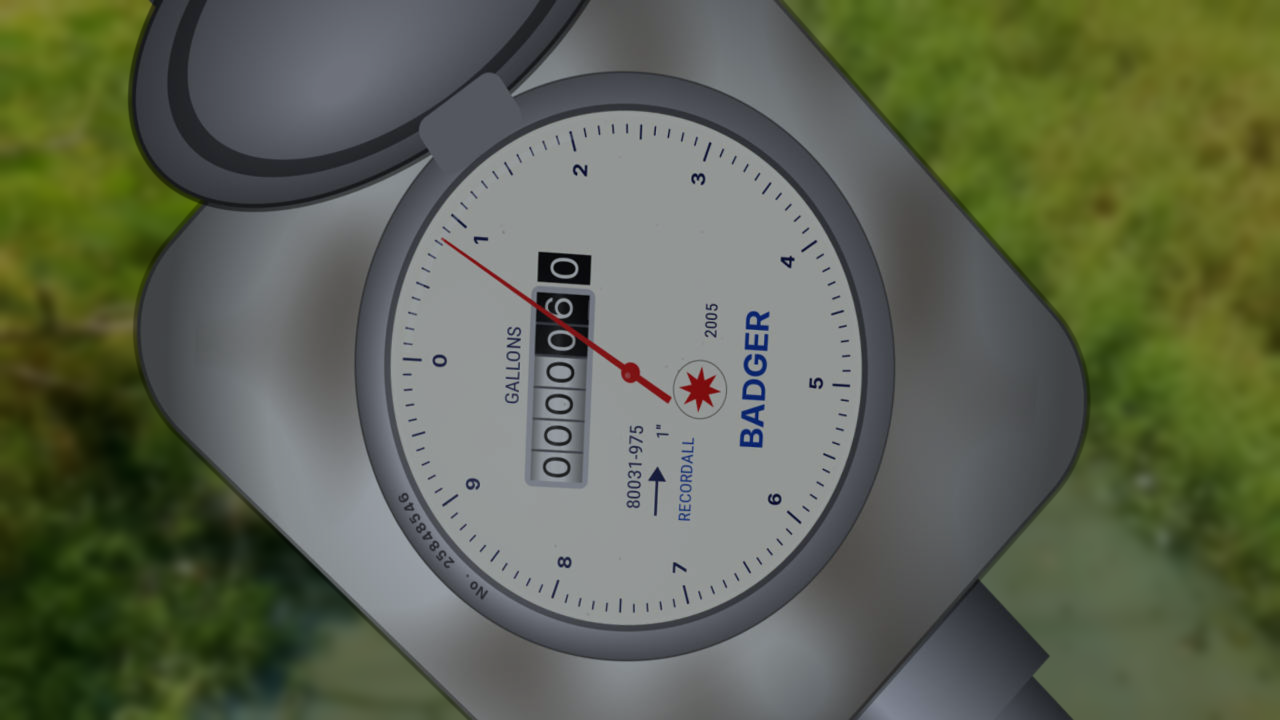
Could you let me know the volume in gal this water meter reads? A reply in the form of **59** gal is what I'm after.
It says **60.8** gal
